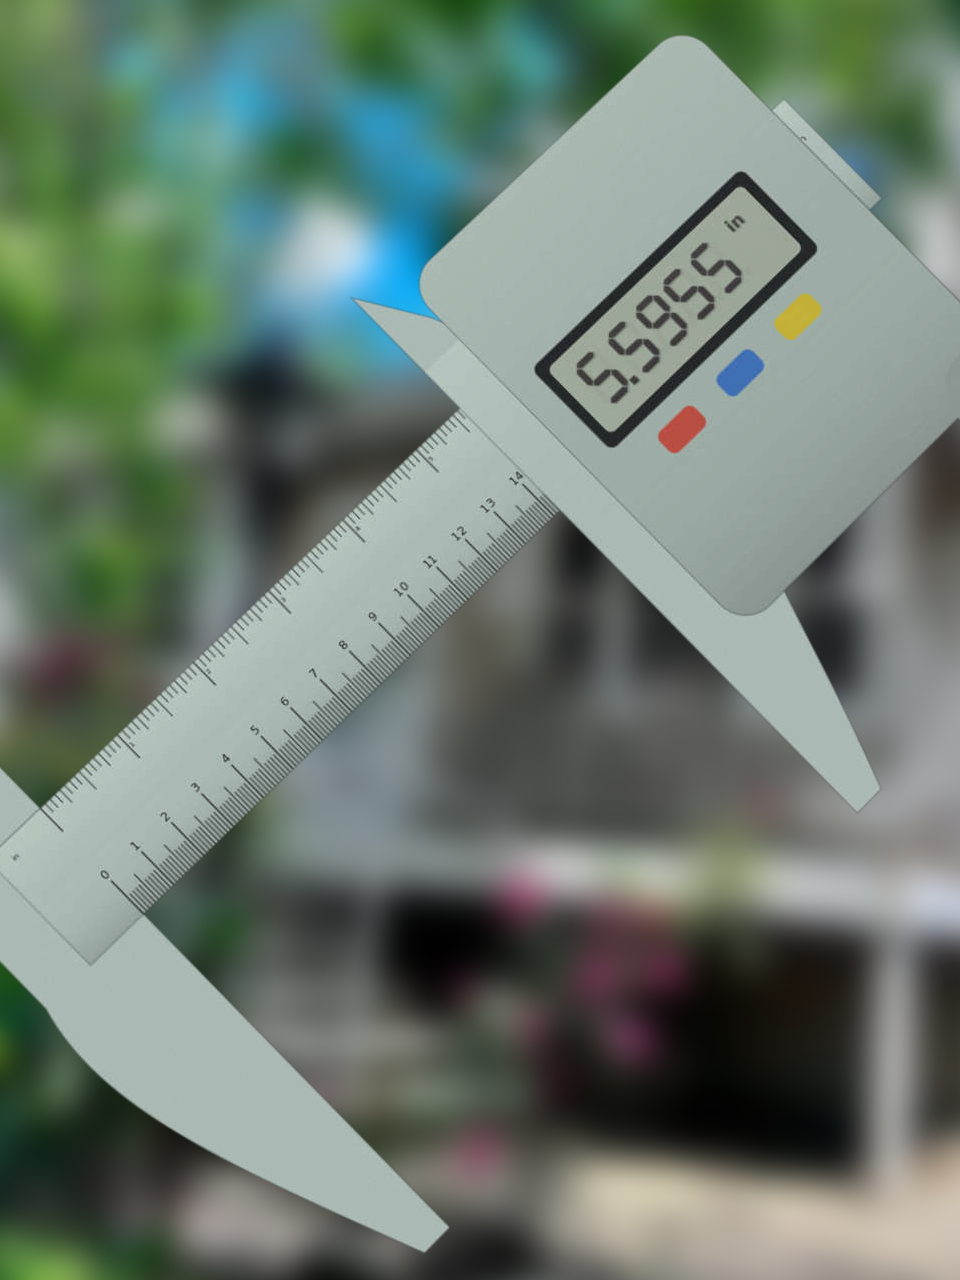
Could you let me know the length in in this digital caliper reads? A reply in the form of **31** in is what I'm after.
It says **5.5955** in
